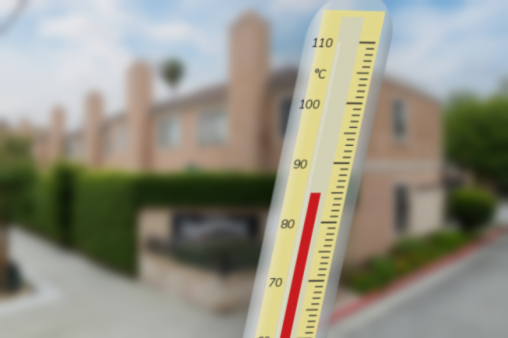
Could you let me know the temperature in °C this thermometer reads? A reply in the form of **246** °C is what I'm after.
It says **85** °C
